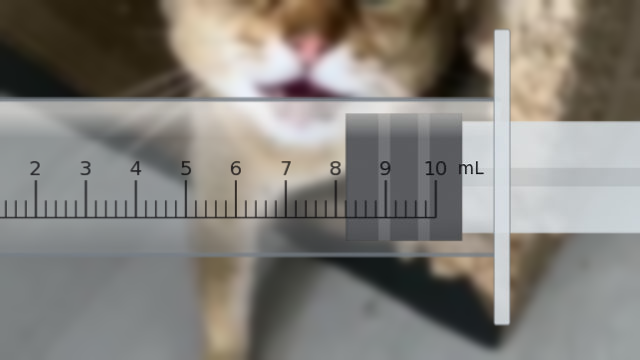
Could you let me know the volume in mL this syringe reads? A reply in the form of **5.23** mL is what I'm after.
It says **8.2** mL
